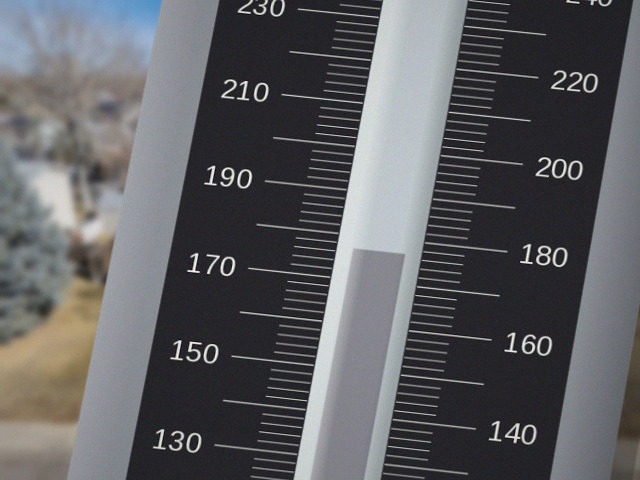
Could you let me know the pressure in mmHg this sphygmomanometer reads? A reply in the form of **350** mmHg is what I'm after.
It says **177** mmHg
